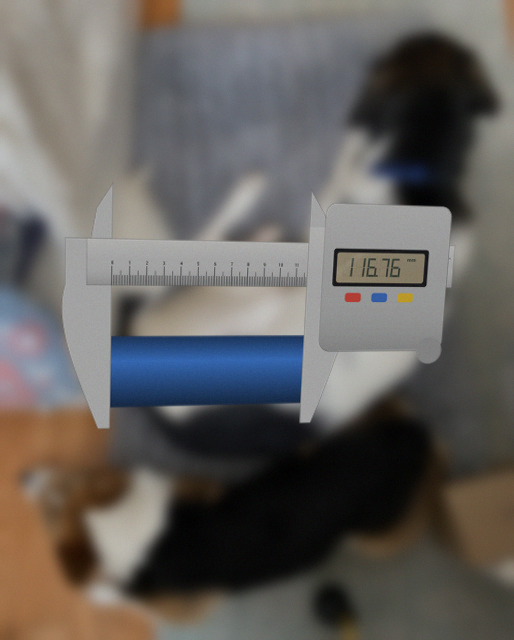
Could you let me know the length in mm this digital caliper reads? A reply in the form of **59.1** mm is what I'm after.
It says **116.76** mm
